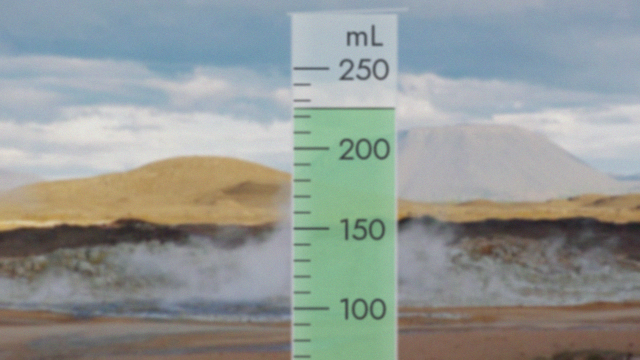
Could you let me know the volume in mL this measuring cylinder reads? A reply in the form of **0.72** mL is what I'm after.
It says **225** mL
